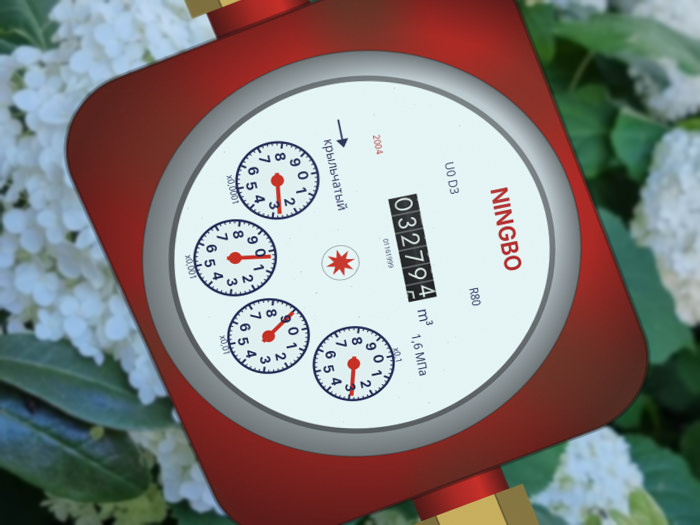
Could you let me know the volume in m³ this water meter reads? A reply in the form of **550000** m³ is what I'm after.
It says **32794.2902** m³
